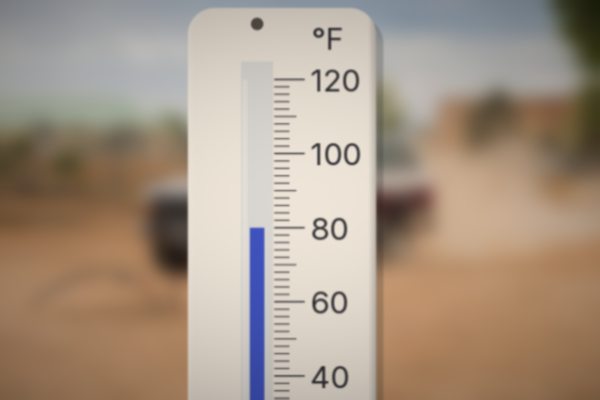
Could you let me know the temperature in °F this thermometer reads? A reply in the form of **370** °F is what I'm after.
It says **80** °F
